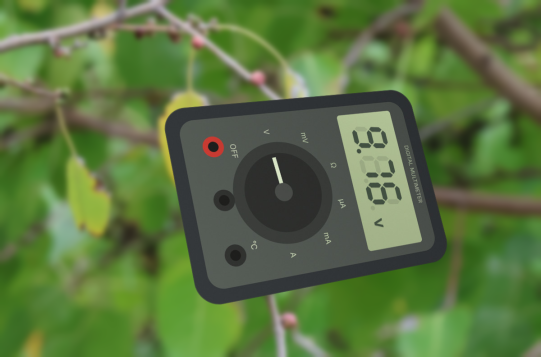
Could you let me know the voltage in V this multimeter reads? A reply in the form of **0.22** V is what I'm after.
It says **9.76** V
